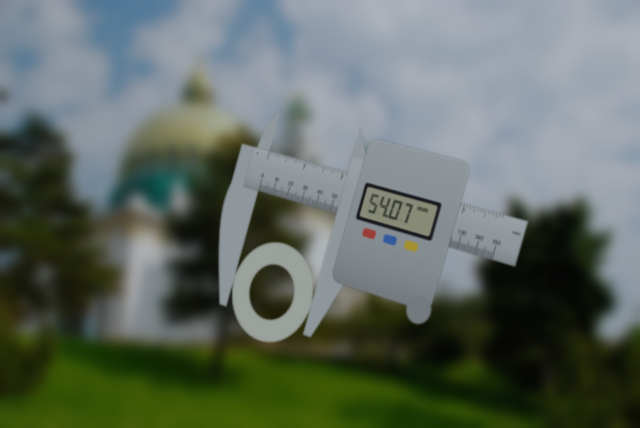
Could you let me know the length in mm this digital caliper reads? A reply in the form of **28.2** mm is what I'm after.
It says **54.07** mm
